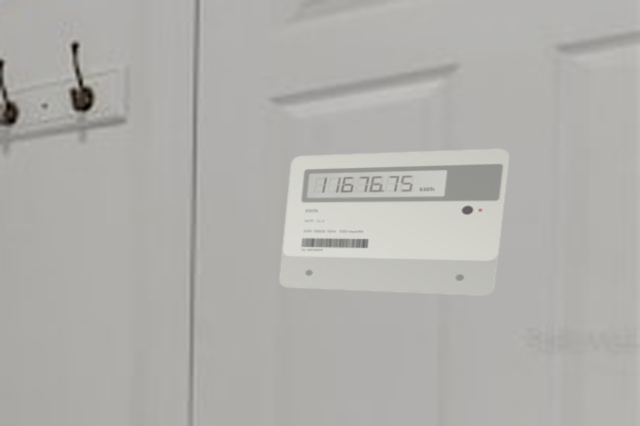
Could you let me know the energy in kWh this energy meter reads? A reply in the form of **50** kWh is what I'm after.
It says **11676.75** kWh
